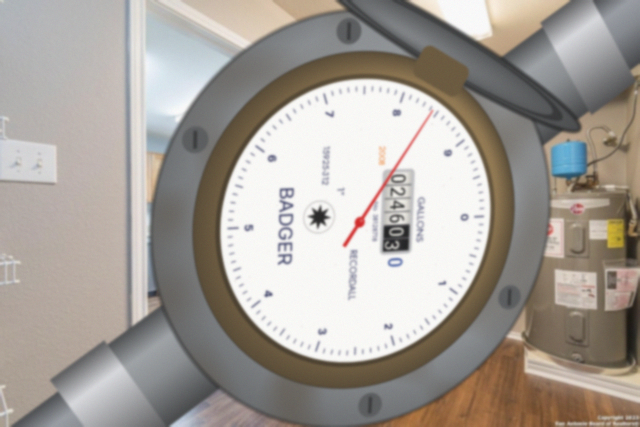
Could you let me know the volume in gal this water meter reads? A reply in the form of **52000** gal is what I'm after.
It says **246028.4** gal
